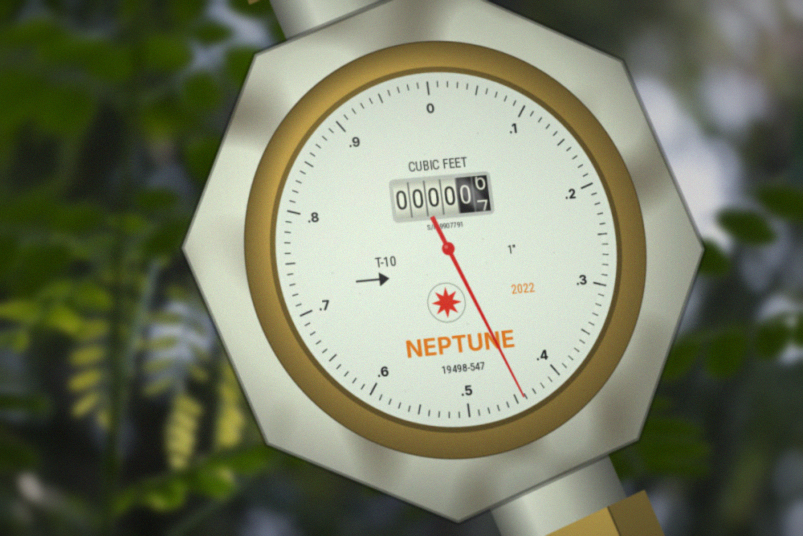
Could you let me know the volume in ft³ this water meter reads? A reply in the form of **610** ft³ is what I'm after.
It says **6.44** ft³
